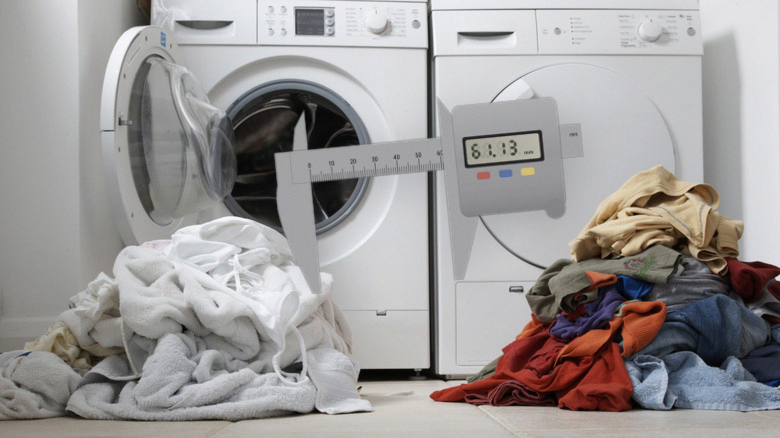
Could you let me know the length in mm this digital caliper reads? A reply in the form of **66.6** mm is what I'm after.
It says **61.13** mm
